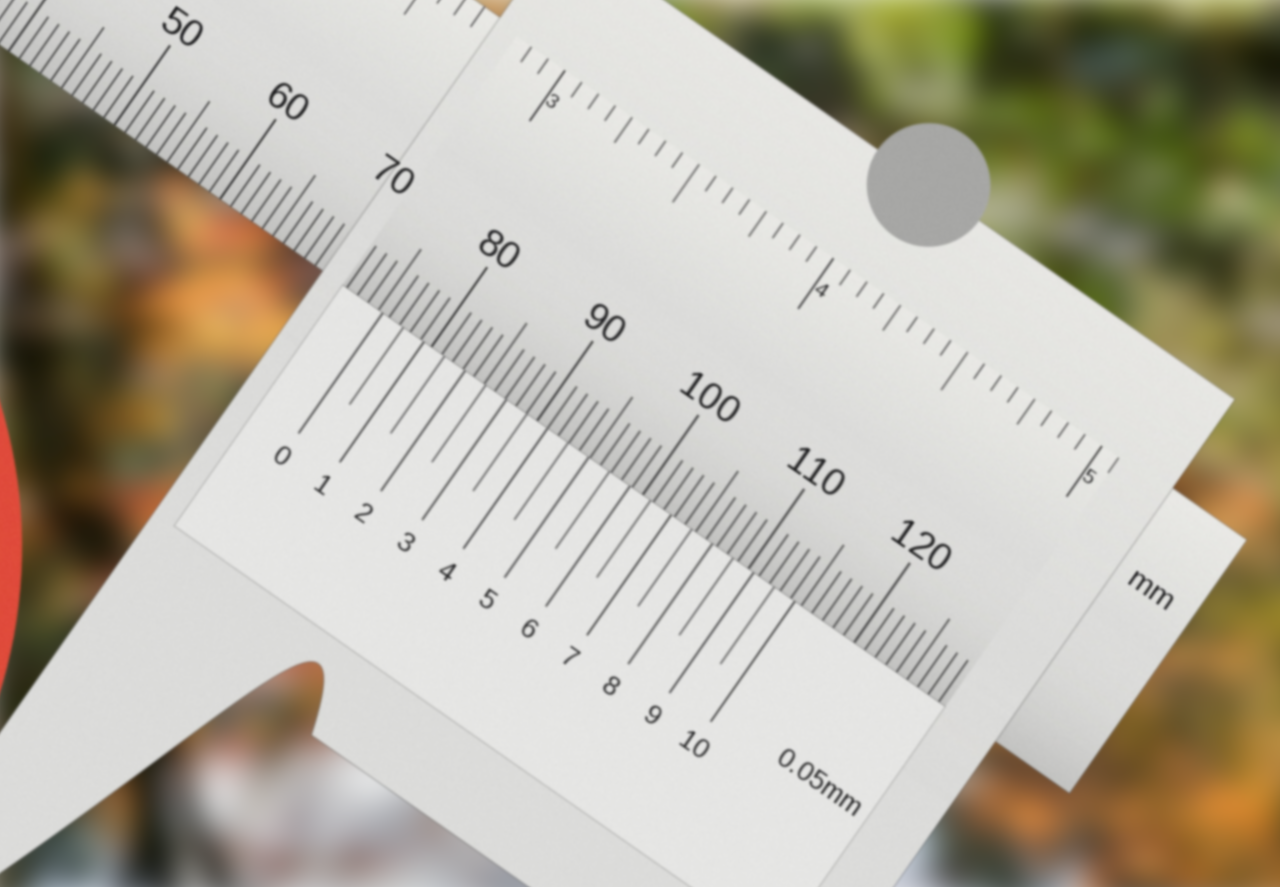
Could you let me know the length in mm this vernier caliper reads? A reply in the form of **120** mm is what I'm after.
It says **75.4** mm
